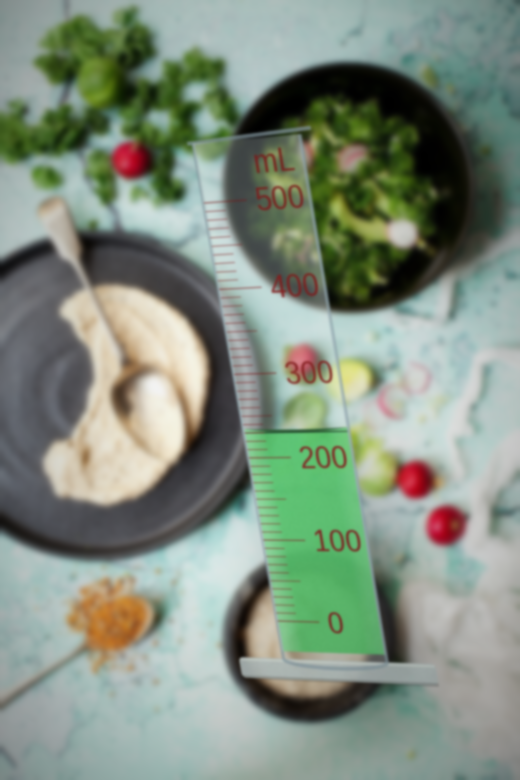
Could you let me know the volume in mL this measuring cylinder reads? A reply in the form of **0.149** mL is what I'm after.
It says **230** mL
